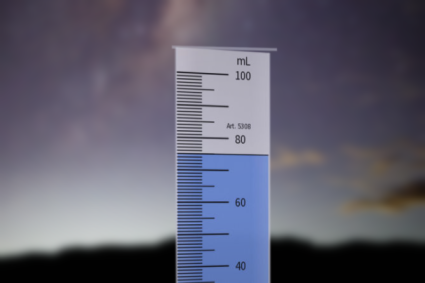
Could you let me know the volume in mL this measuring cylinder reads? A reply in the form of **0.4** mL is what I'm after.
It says **75** mL
